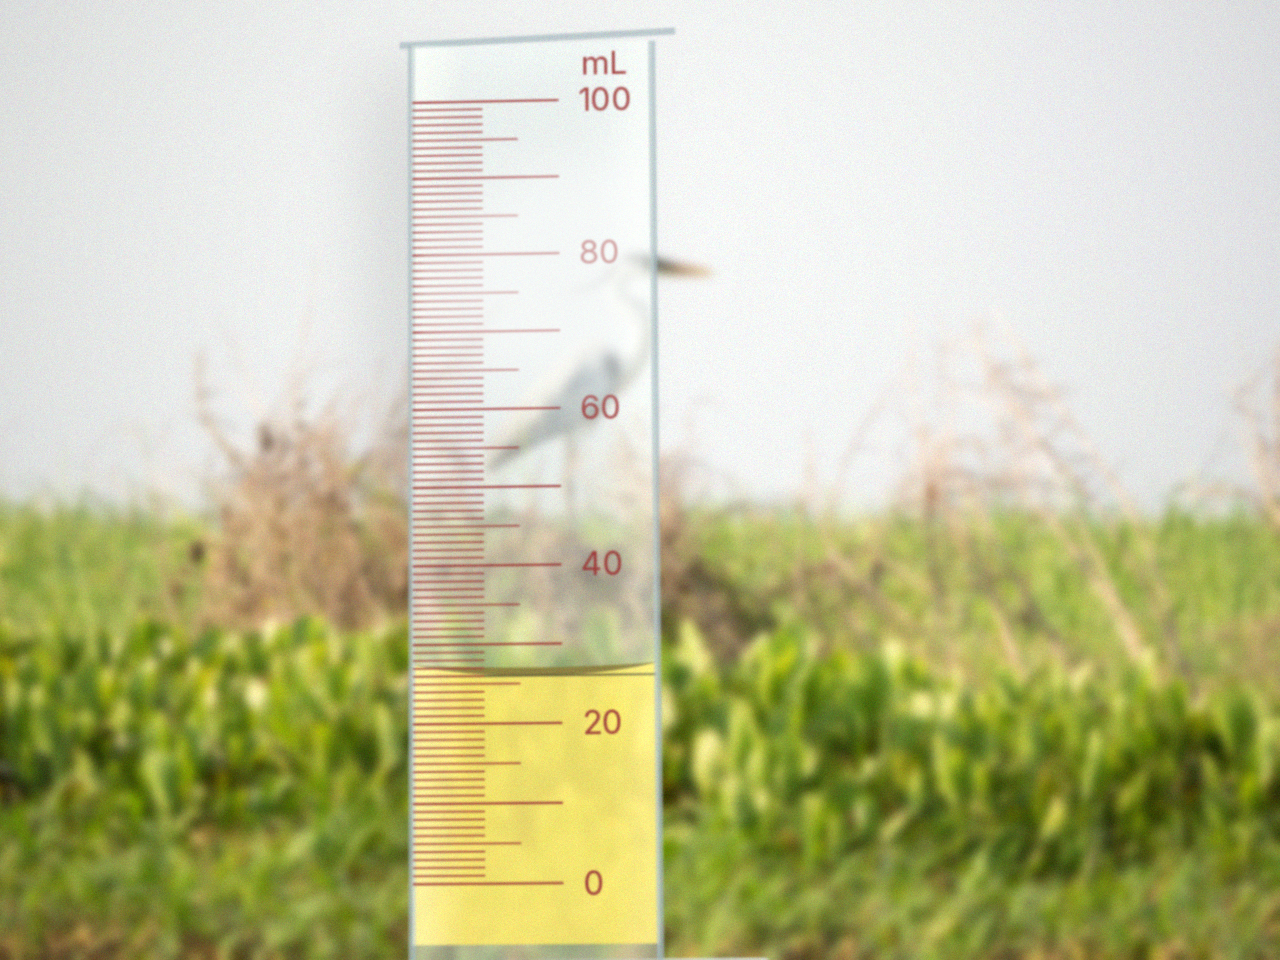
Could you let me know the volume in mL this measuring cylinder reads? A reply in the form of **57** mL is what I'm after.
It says **26** mL
